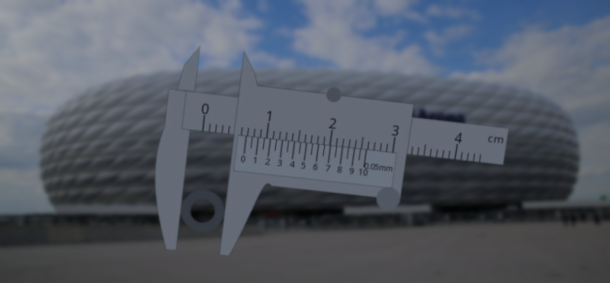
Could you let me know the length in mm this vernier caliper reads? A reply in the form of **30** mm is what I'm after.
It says **6.8** mm
